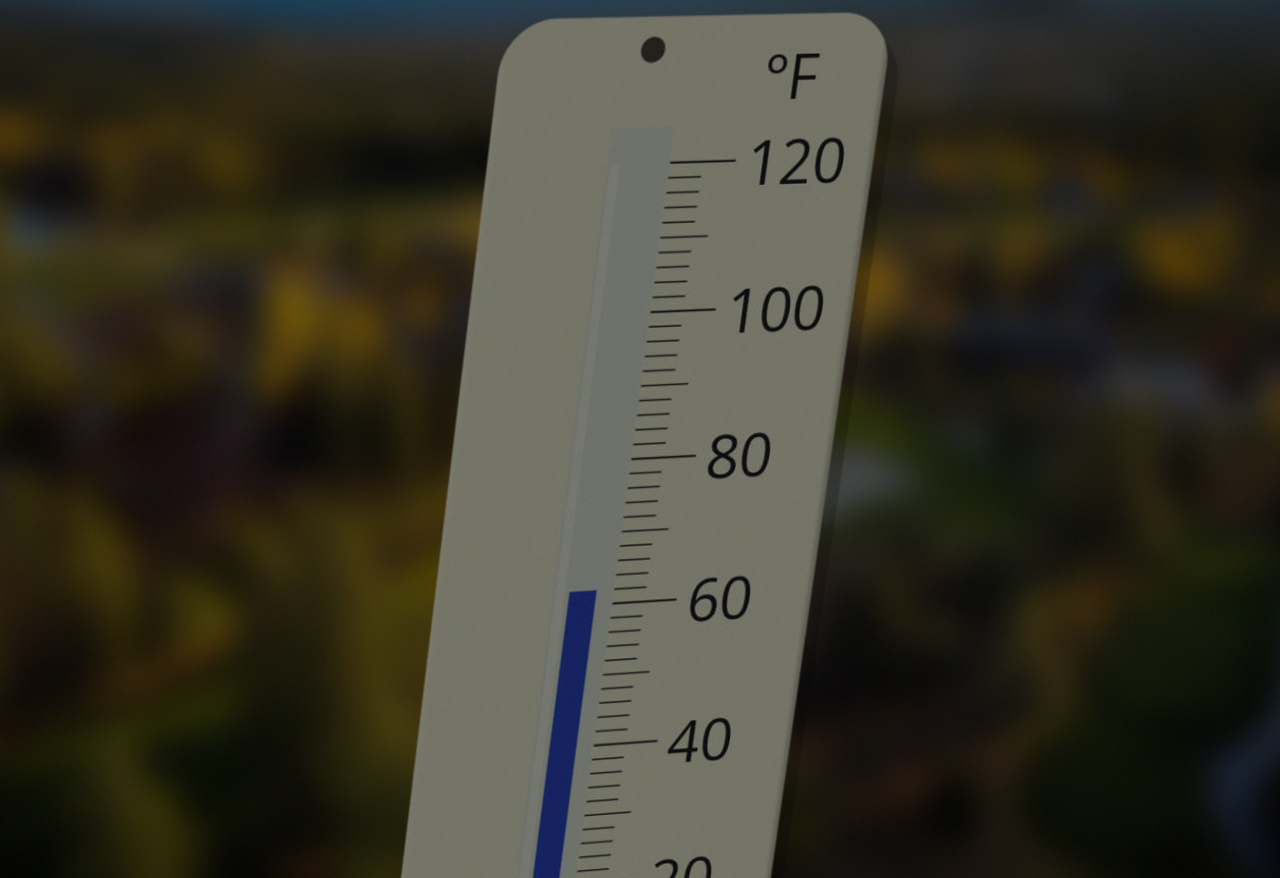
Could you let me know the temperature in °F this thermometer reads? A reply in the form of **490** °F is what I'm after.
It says **62** °F
